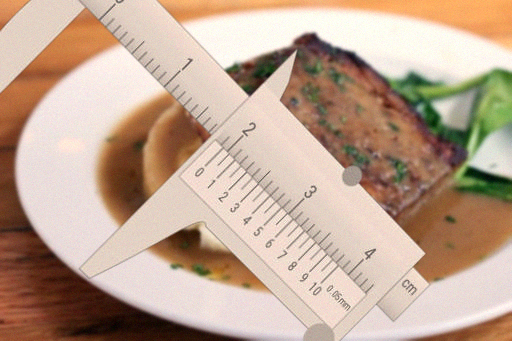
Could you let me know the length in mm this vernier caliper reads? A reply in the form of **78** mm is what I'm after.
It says **19.4** mm
